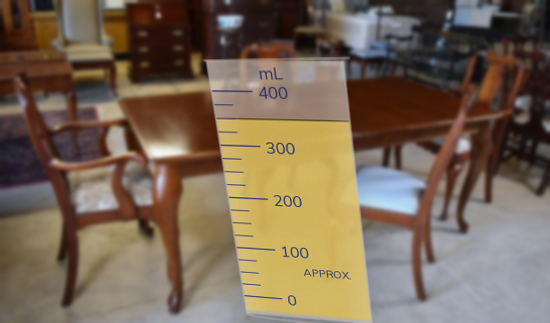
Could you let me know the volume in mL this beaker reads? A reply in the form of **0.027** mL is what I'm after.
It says **350** mL
